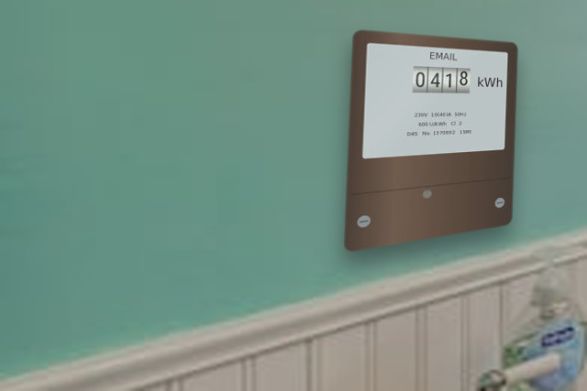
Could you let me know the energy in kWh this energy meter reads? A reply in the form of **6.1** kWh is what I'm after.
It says **418** kWh
